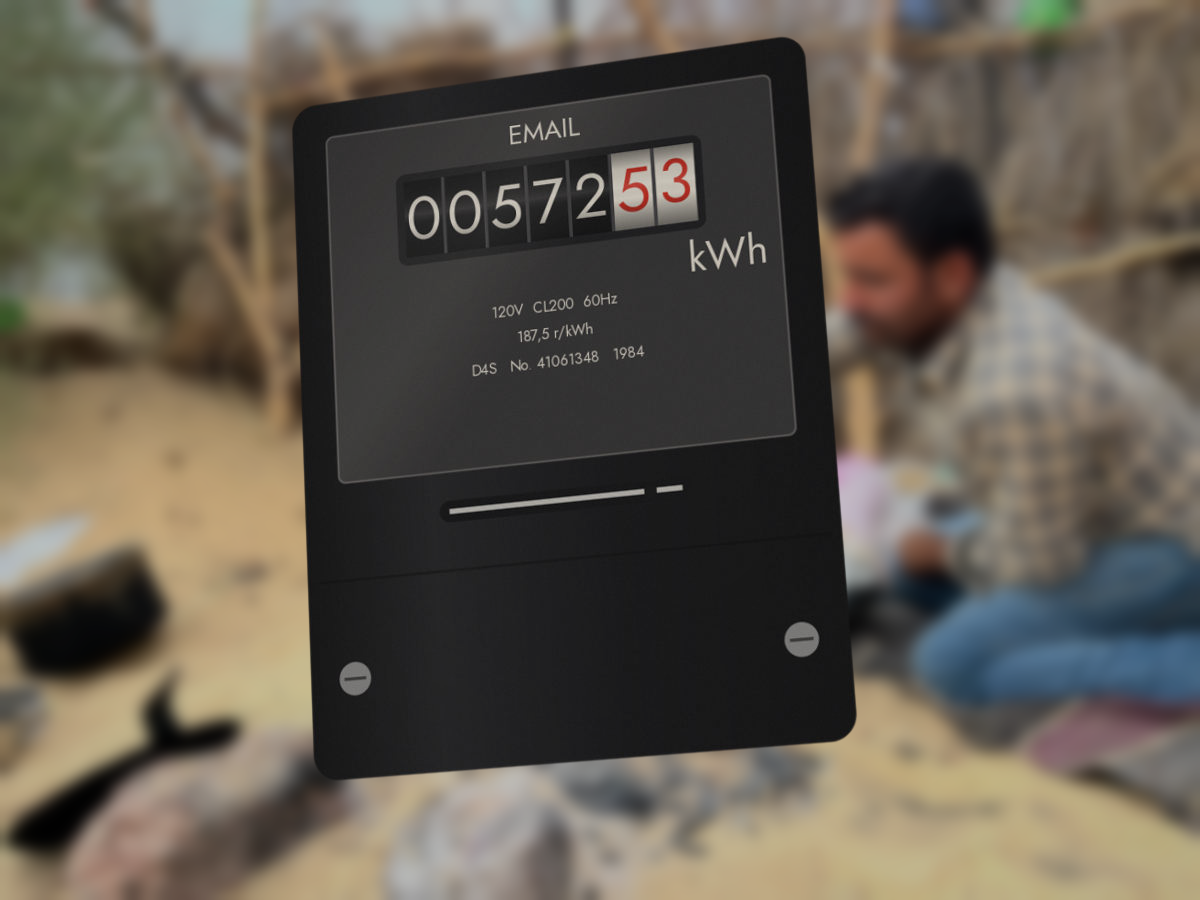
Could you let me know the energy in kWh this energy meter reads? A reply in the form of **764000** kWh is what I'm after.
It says **572.53** kWh
